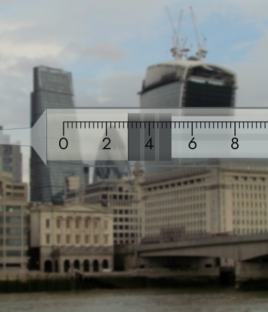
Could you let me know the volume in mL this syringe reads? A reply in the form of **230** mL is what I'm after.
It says **3** mL
